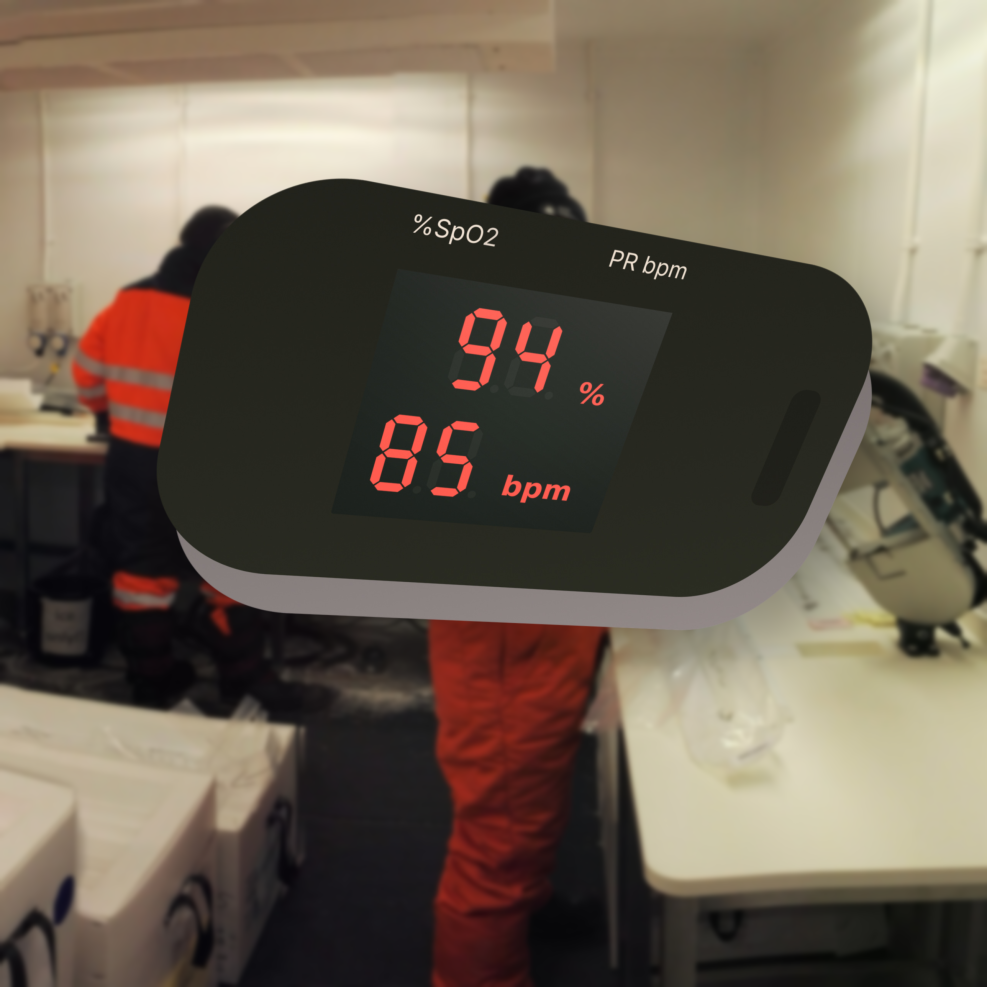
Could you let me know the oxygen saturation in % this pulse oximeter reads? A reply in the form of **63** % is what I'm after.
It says **94** %
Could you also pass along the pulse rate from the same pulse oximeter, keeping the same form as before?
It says **85** bpm
